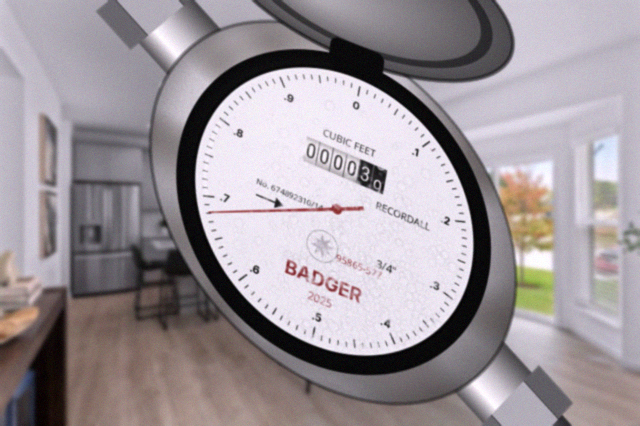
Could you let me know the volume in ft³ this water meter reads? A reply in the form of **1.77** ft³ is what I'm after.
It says **38.68** ft³
